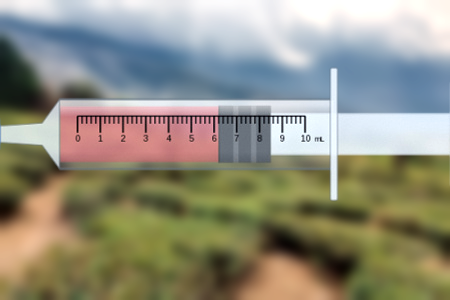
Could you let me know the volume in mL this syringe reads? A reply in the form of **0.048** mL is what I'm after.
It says **6.2** mL
